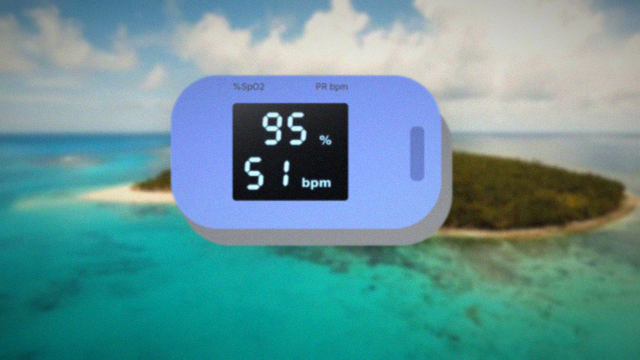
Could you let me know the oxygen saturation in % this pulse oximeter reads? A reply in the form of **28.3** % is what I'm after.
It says **95** %
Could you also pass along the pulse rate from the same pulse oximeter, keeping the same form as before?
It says **51** bpm
